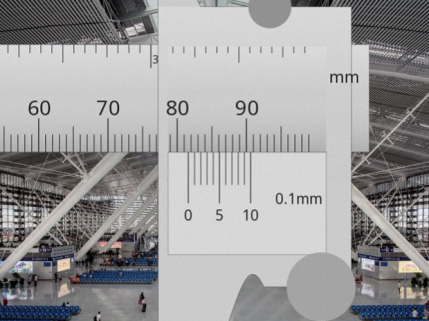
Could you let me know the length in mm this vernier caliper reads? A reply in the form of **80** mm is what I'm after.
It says **81.6** mm
